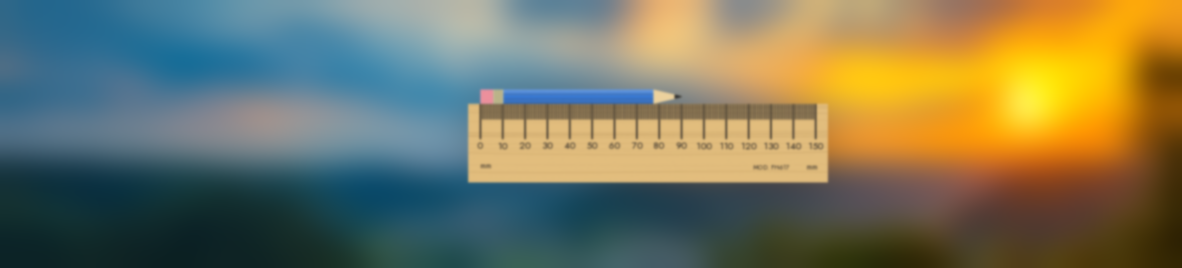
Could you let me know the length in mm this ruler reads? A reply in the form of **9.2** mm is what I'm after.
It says **90** mm
